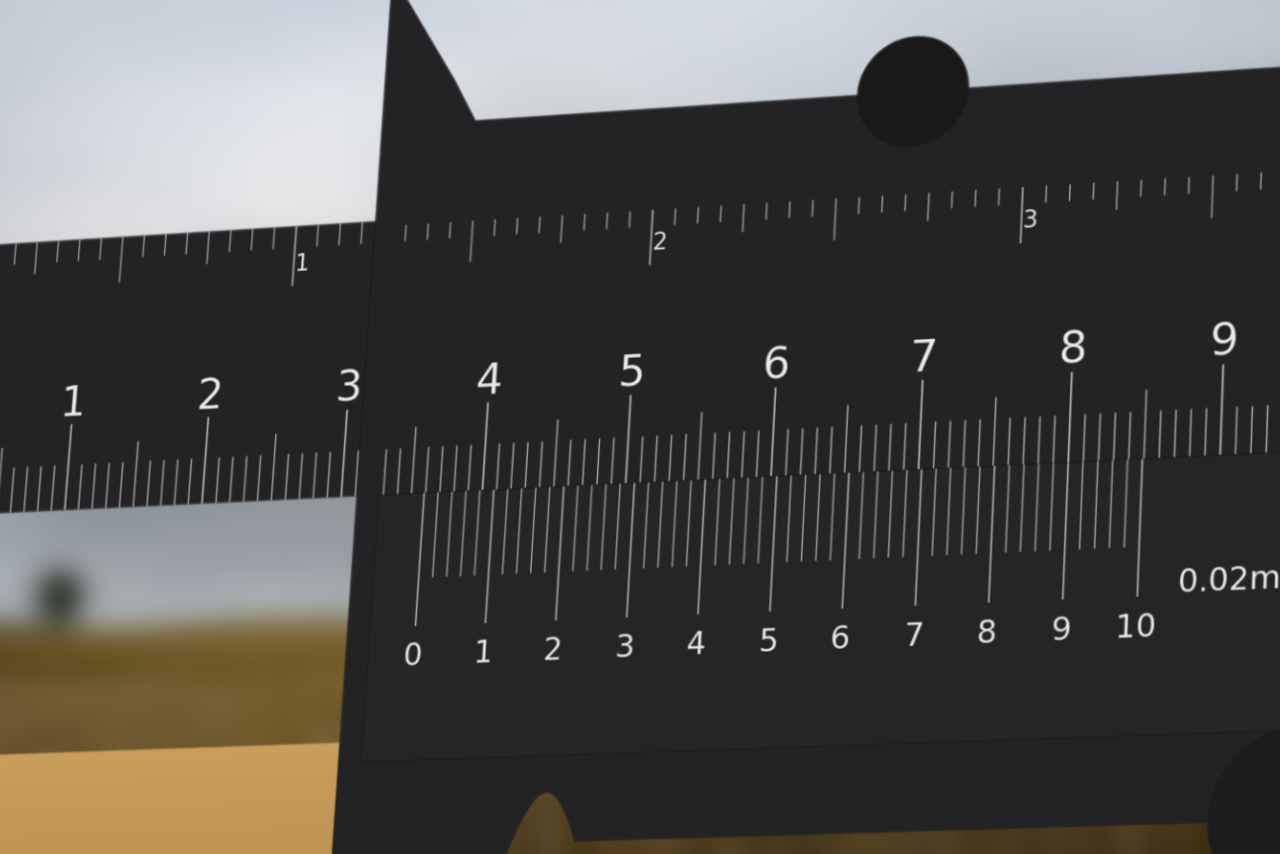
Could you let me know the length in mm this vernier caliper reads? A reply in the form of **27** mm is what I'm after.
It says **35.9** mm
